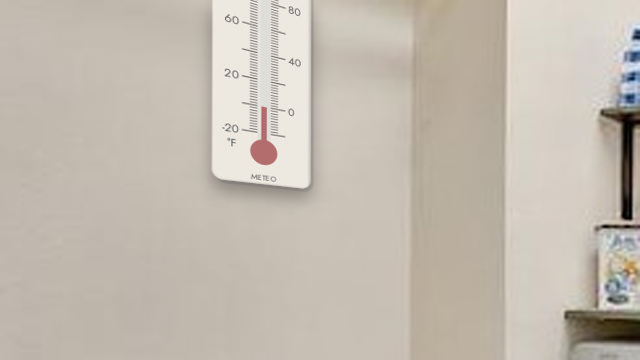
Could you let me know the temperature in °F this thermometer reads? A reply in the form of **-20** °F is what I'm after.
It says **0** °F
